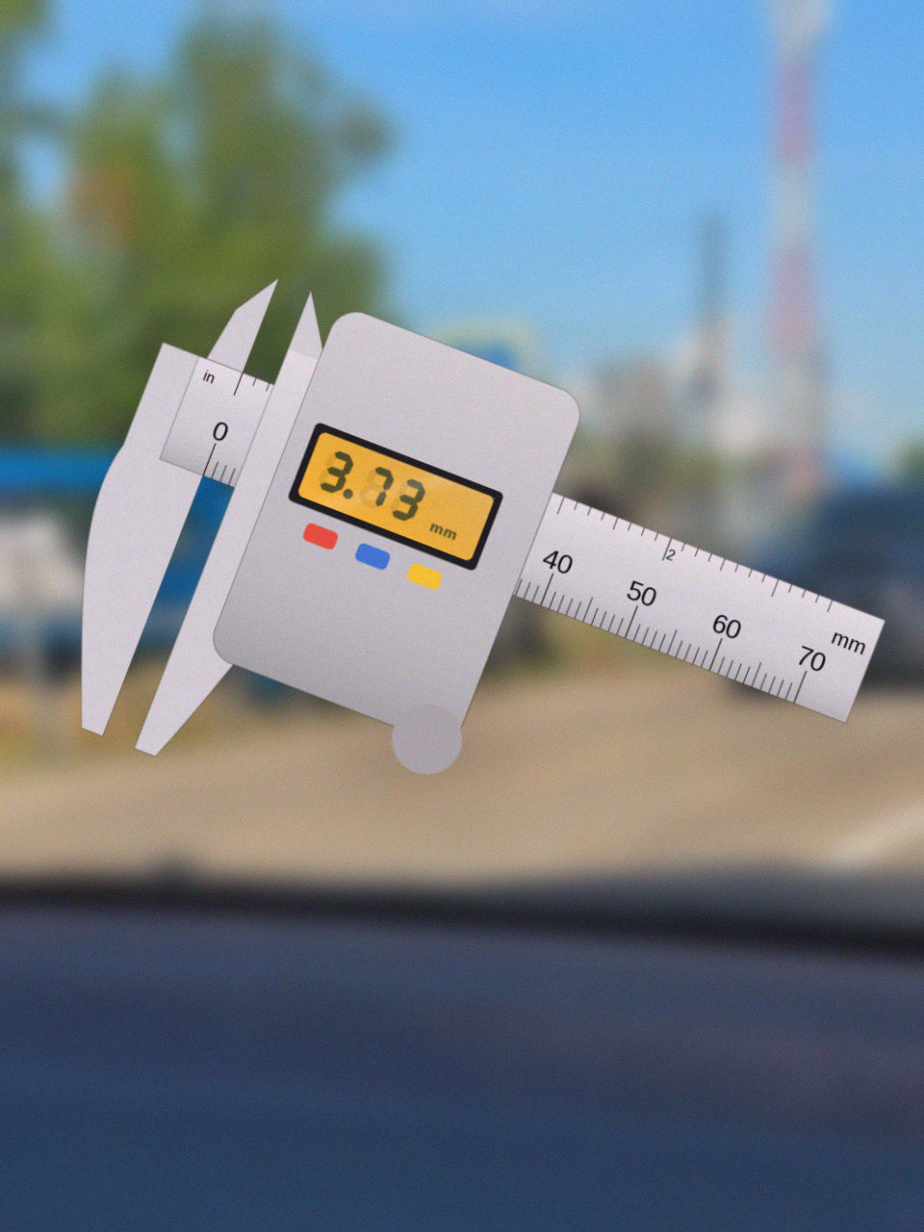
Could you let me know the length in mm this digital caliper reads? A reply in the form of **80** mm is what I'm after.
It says **3.73** mm
